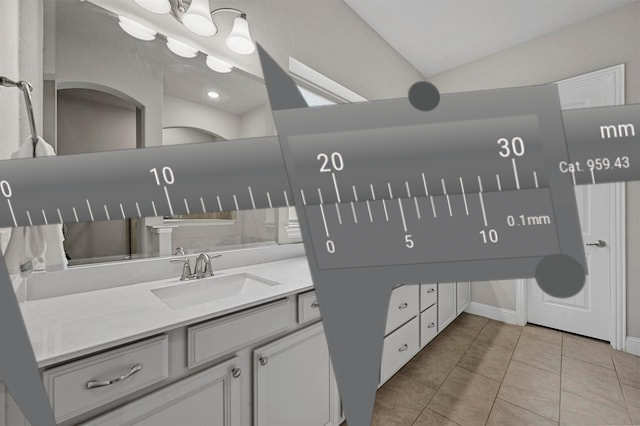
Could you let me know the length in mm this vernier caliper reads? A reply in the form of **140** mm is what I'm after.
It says **18.9** mm
